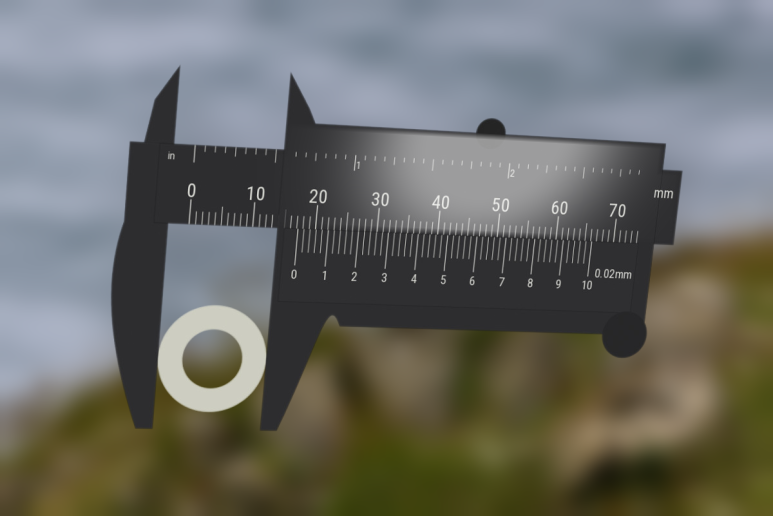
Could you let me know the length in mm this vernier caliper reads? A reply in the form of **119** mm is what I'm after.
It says **17.2** mm
